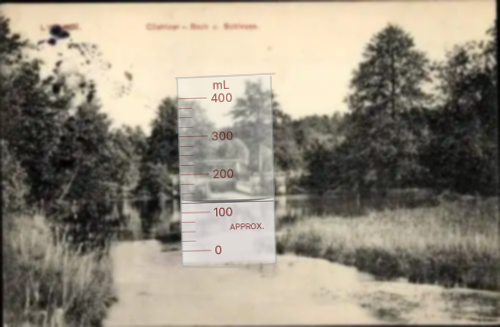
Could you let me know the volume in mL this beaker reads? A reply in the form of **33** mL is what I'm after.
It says **125** mL
